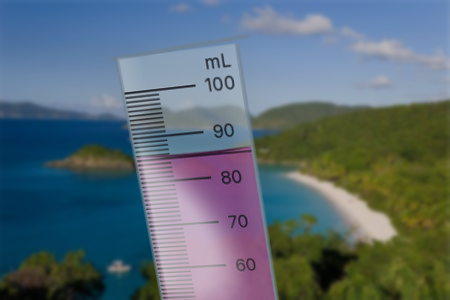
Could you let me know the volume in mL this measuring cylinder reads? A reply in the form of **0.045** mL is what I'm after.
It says **85** mL
